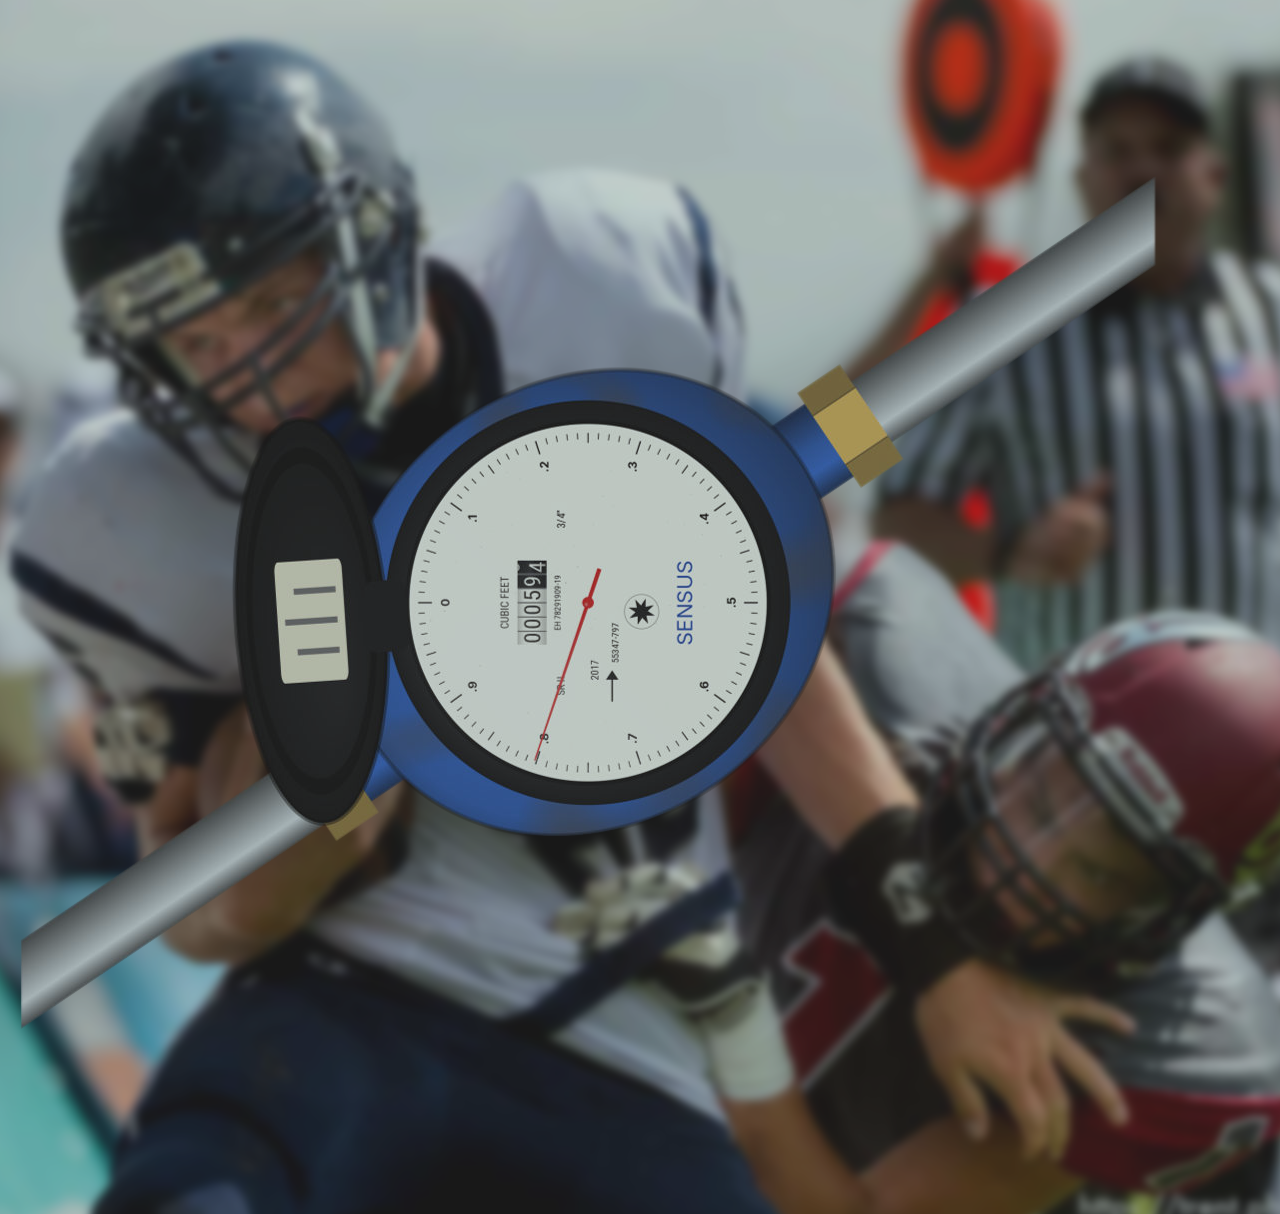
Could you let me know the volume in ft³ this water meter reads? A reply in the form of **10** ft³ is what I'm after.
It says **593.80** ft³
